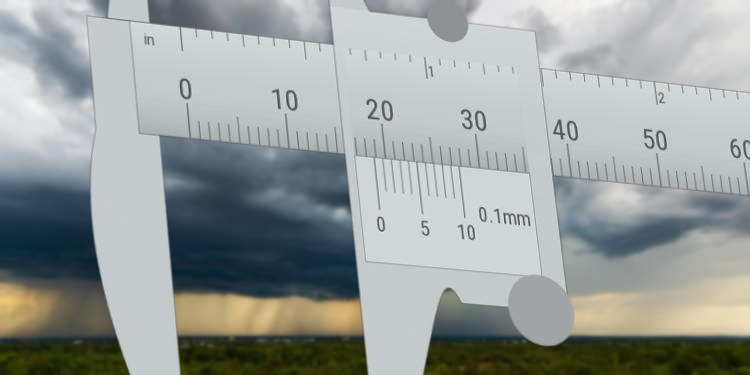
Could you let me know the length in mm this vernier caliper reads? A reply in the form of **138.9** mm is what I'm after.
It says **18.8** mm
